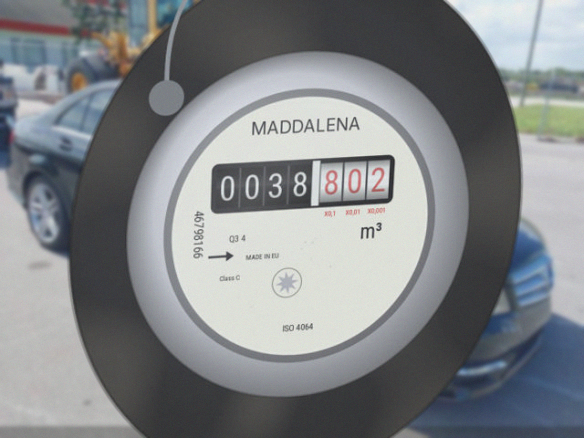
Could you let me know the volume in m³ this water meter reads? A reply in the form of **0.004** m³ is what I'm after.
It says **38.802** m³
